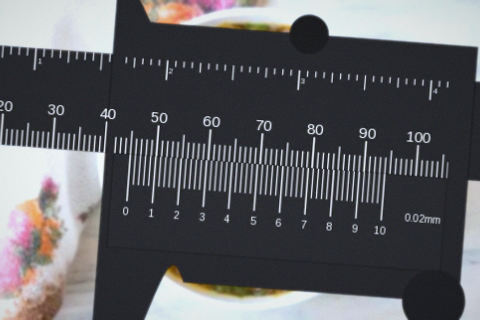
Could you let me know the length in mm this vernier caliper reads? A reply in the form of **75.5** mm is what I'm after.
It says **45.0** mm
